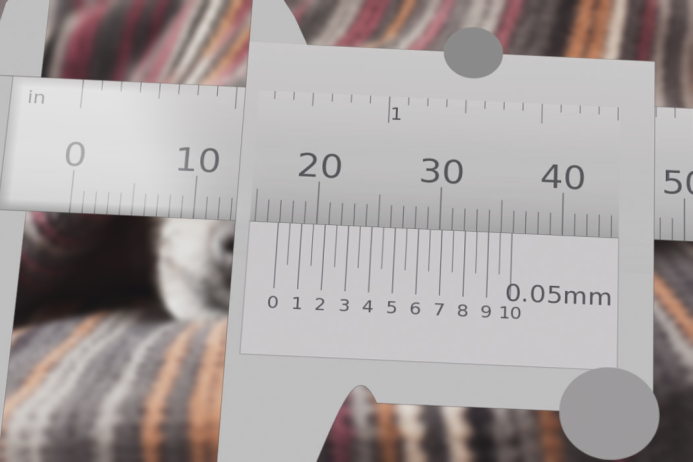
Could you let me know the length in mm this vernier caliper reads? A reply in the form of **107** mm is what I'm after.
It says **16.9** mm
